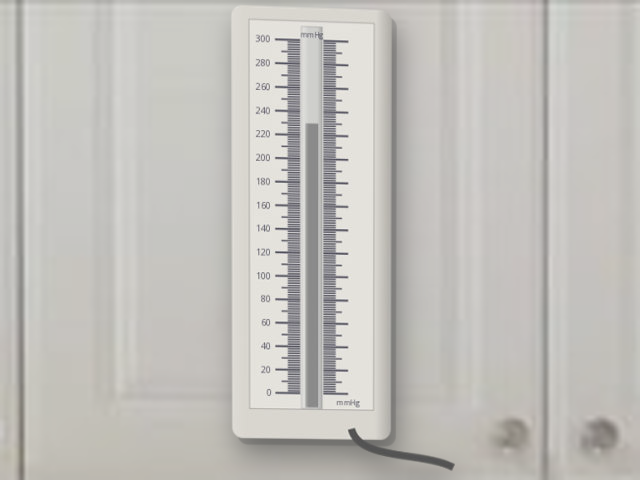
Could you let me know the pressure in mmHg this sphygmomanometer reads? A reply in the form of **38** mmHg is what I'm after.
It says **230** mmHg
